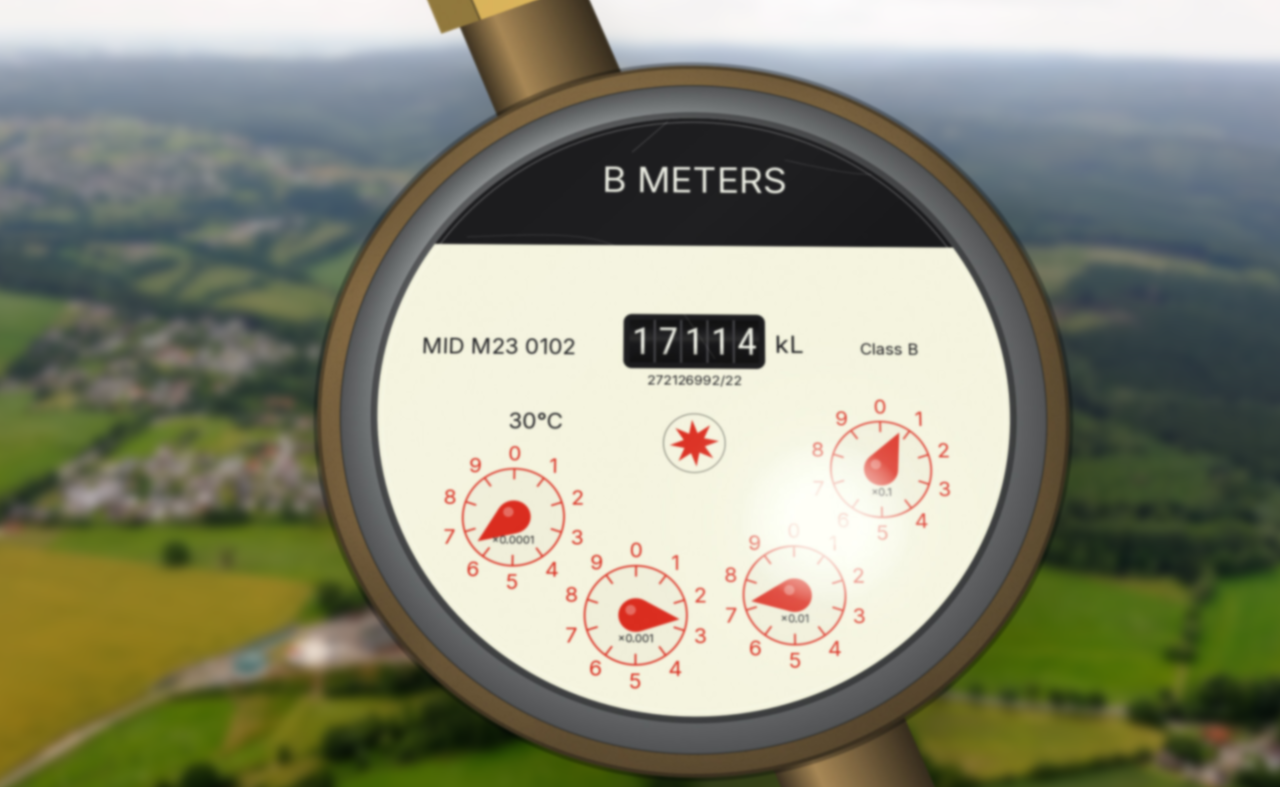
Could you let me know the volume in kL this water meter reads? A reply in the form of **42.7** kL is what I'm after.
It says **17114.0726** kL
